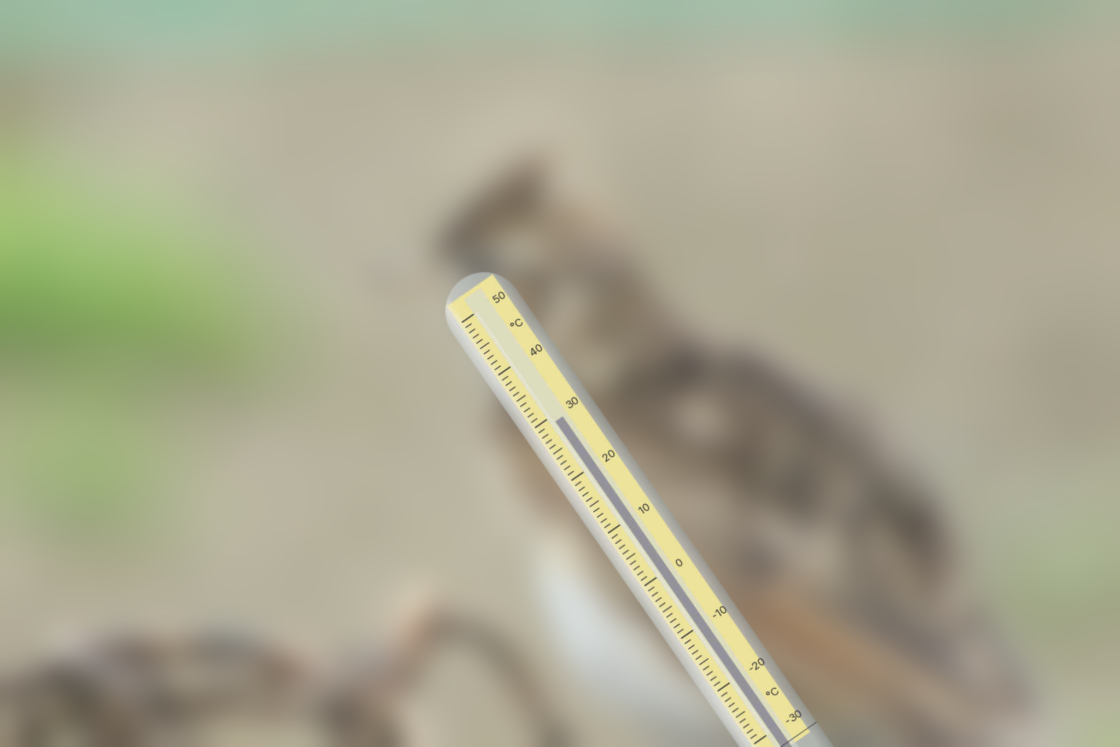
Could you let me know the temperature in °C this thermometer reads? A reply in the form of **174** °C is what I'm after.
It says **29** °C
